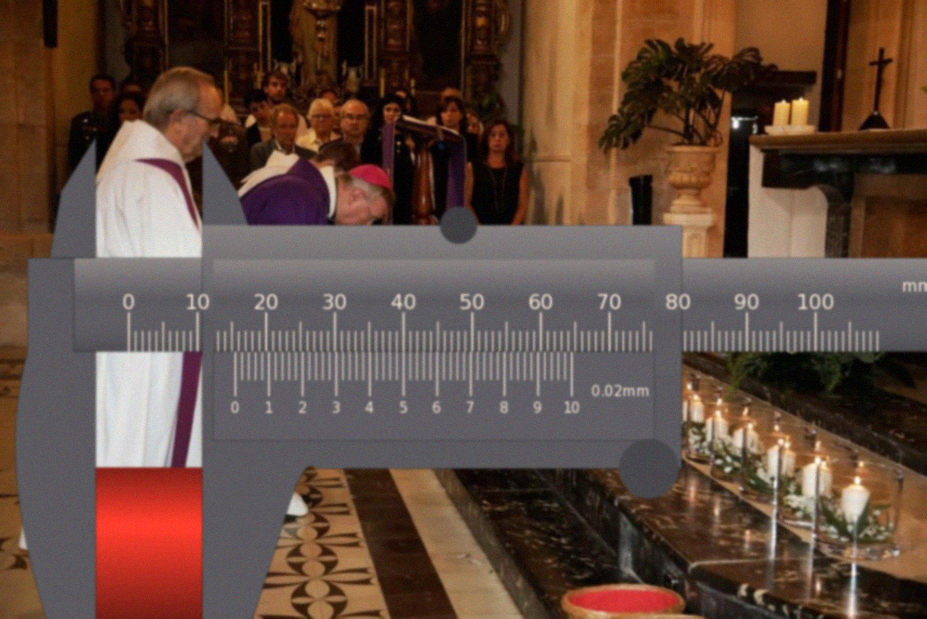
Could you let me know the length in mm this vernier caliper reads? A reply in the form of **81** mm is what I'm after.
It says **15.5** mm
